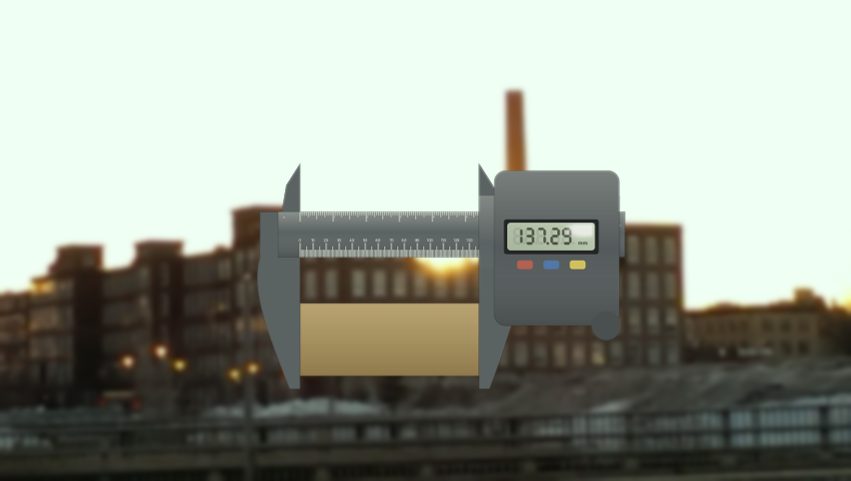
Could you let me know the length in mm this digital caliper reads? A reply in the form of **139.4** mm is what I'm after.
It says **137.29** mm
